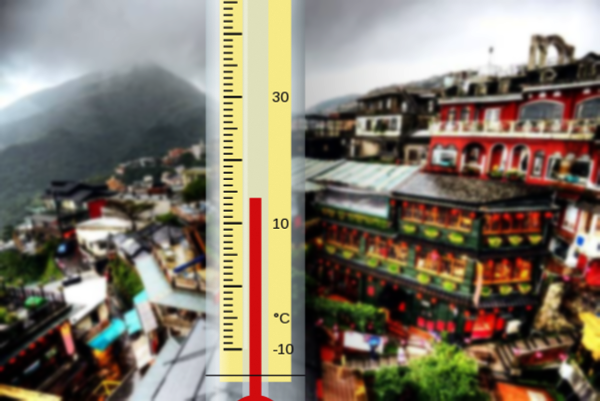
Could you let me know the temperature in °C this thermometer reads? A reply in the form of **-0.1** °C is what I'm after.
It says **14** °C
